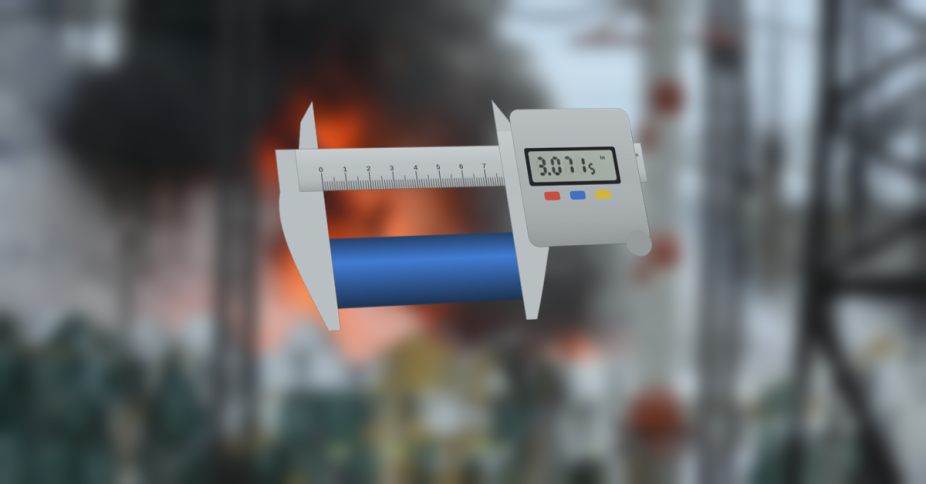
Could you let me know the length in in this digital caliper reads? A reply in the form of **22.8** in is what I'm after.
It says **3.0715** in
